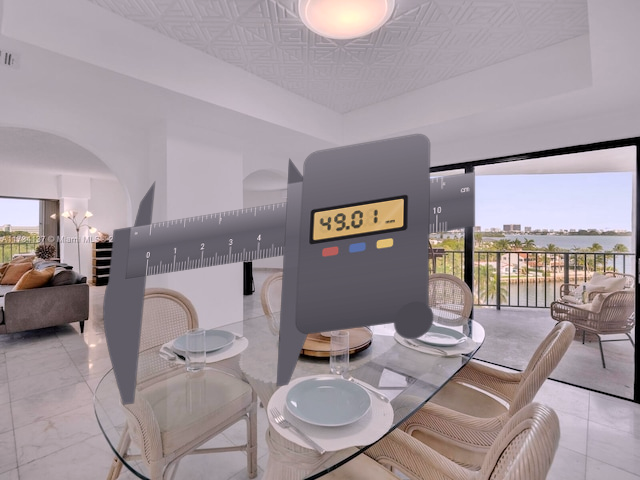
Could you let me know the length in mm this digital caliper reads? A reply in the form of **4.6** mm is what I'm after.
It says **49.01** mm
